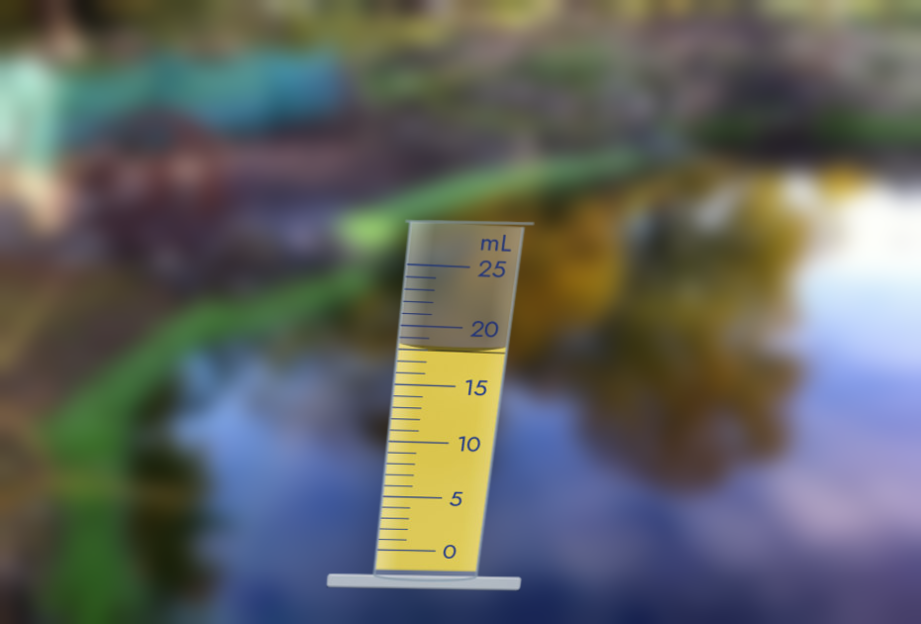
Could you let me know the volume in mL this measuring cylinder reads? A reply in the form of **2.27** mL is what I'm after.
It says **18** mL
